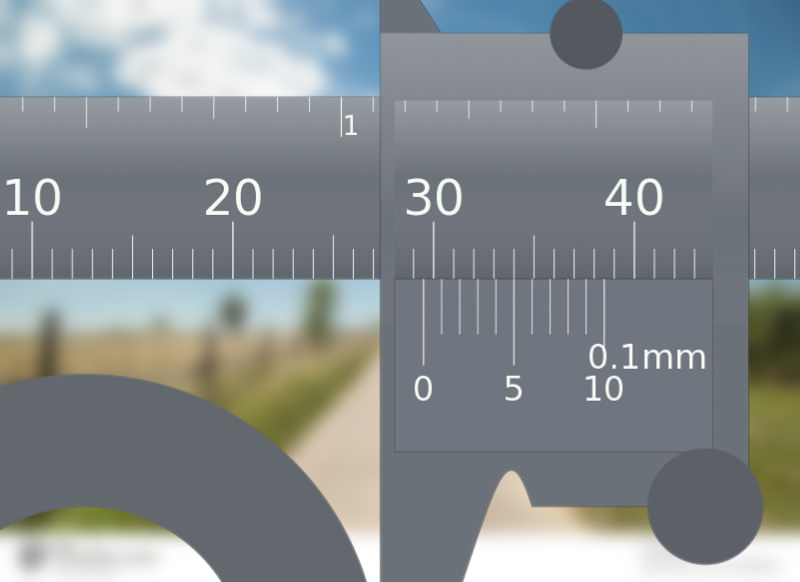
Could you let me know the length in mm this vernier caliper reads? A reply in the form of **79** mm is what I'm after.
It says **29.5** mm
